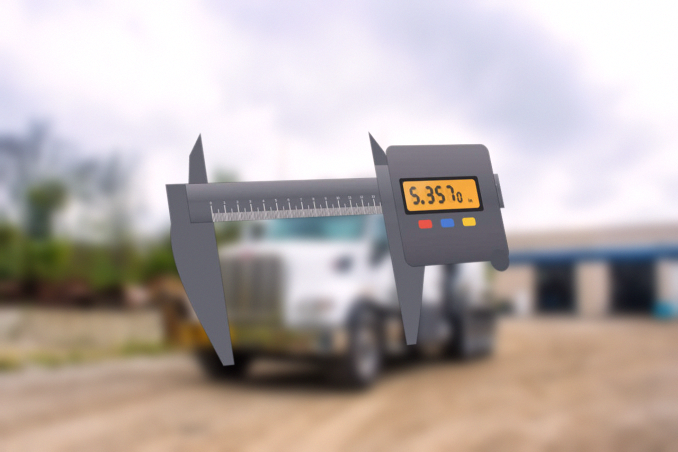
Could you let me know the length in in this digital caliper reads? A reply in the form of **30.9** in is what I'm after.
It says **5.3570** in
